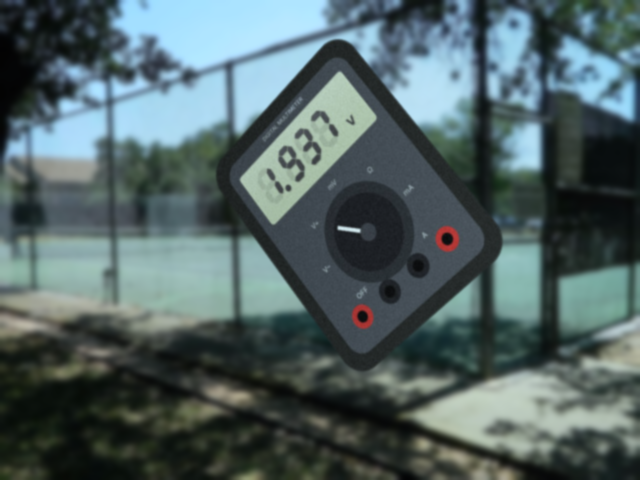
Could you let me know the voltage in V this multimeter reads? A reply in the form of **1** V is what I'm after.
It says **1.937** V
